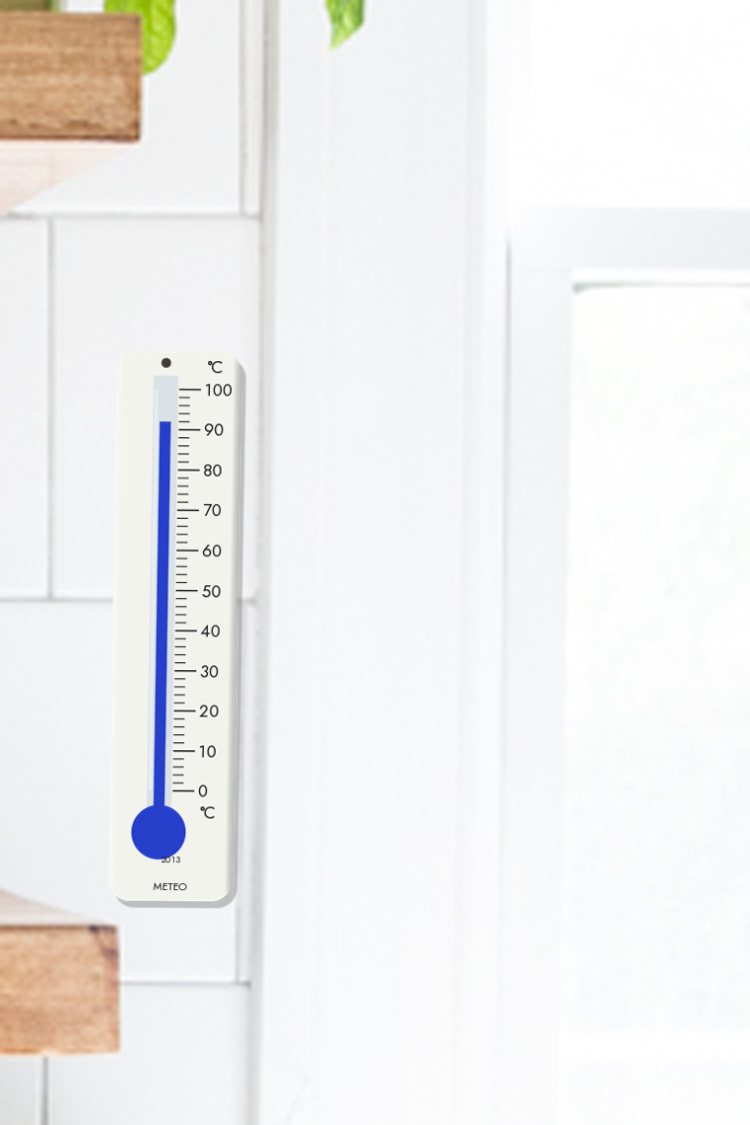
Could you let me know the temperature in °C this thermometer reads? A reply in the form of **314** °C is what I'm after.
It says **92** °C
